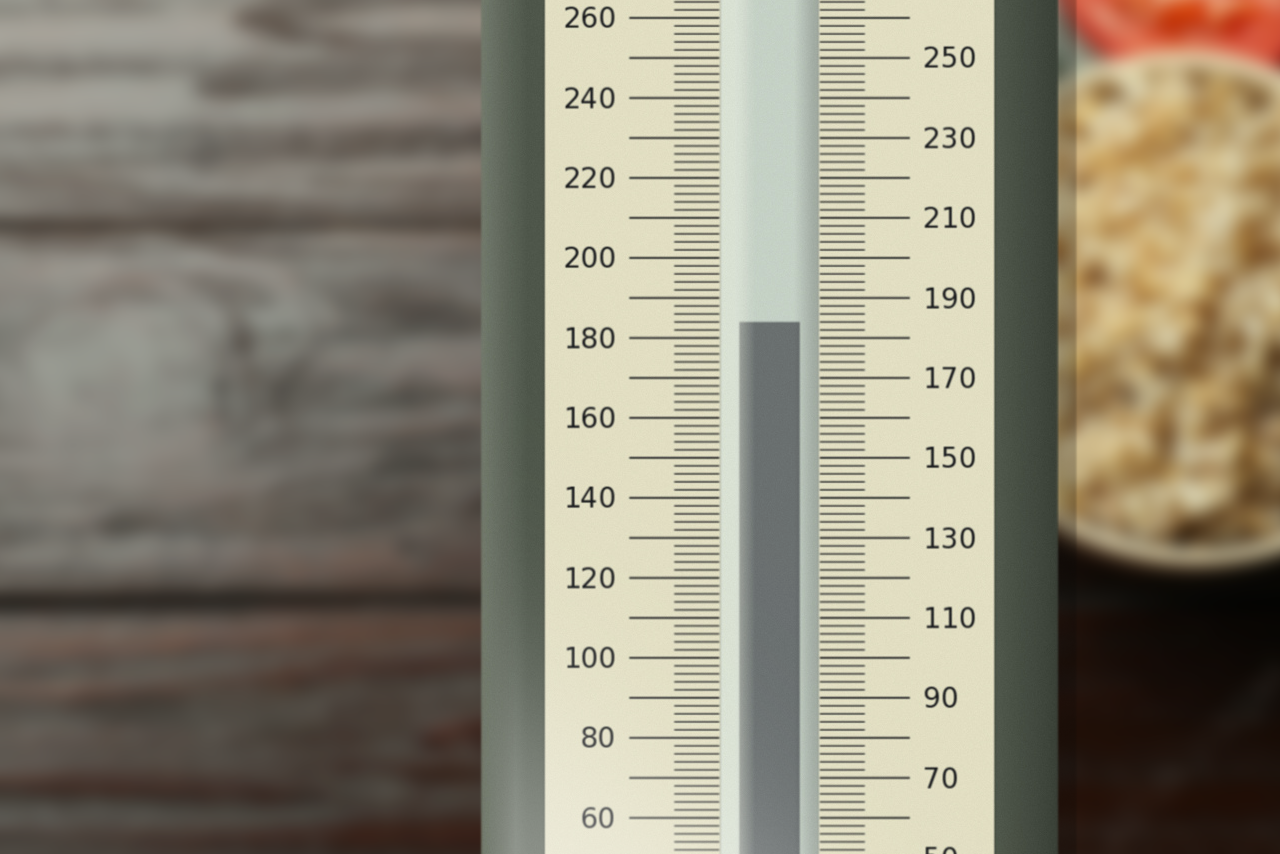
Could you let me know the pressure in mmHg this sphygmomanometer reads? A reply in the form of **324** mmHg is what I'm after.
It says **184** mmHg
